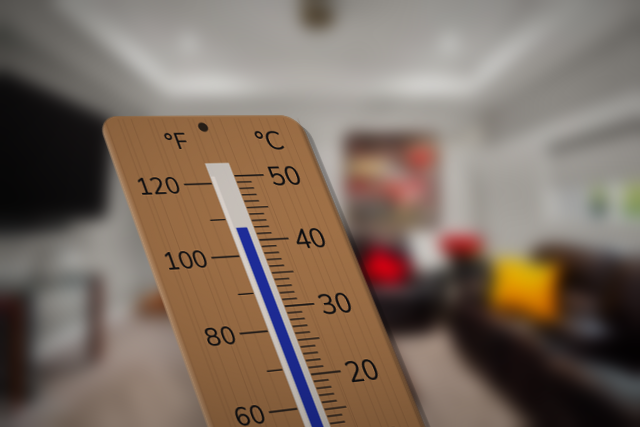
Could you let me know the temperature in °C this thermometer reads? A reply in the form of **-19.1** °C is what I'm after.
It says **42** °C
